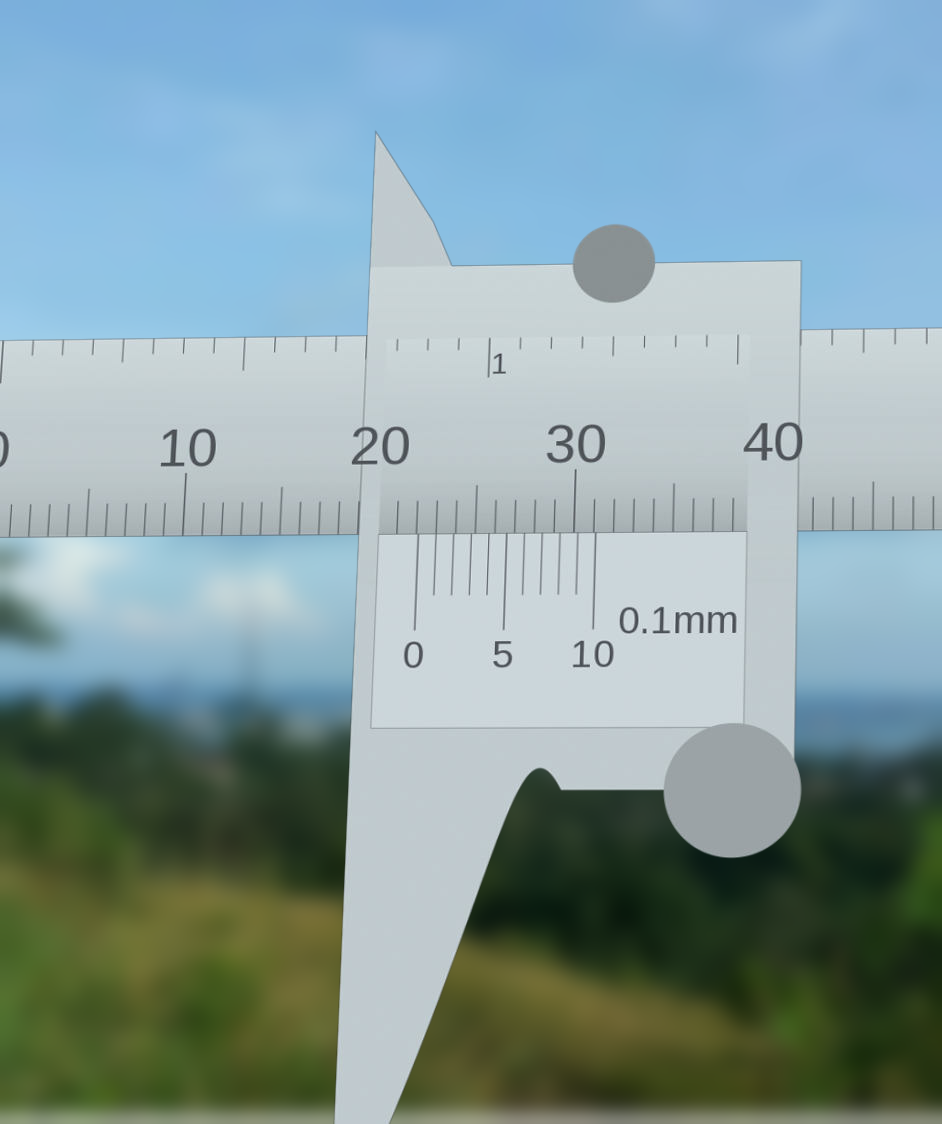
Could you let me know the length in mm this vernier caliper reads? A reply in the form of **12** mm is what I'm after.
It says **22.1** mm
